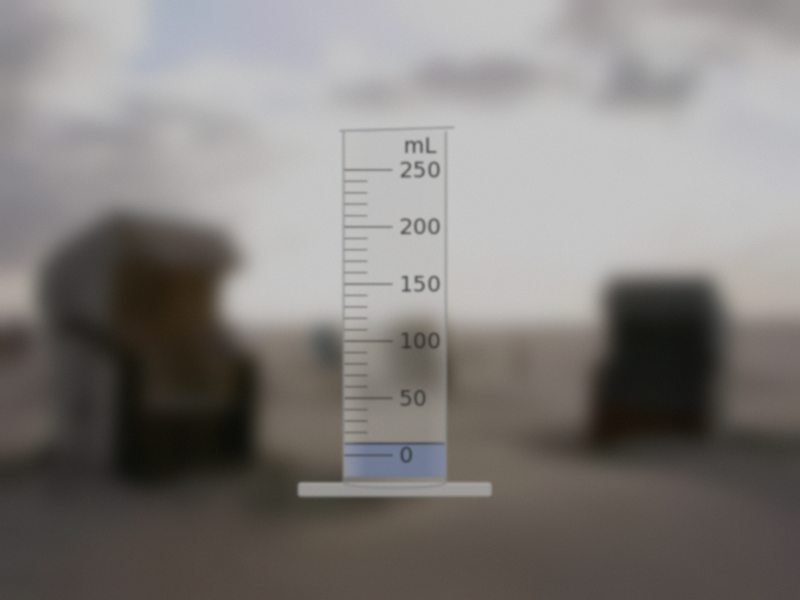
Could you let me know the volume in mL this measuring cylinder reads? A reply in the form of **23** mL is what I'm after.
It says **10** mL
